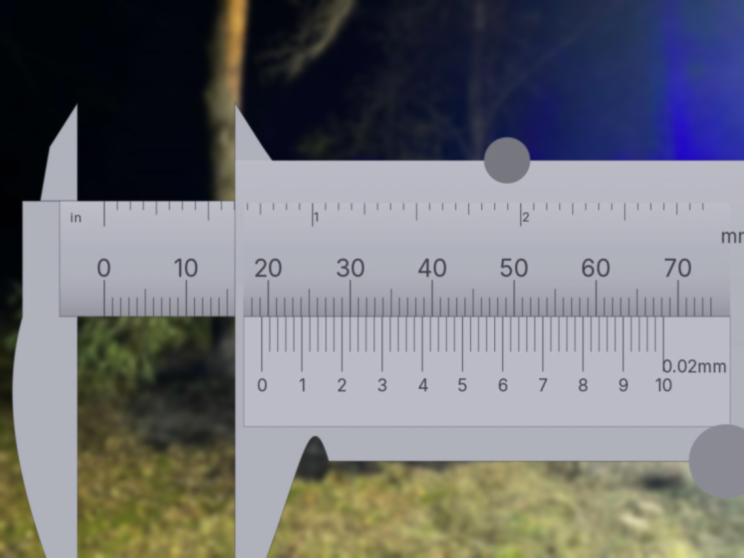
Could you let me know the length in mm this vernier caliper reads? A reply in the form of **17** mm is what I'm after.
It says **19.2** mm
